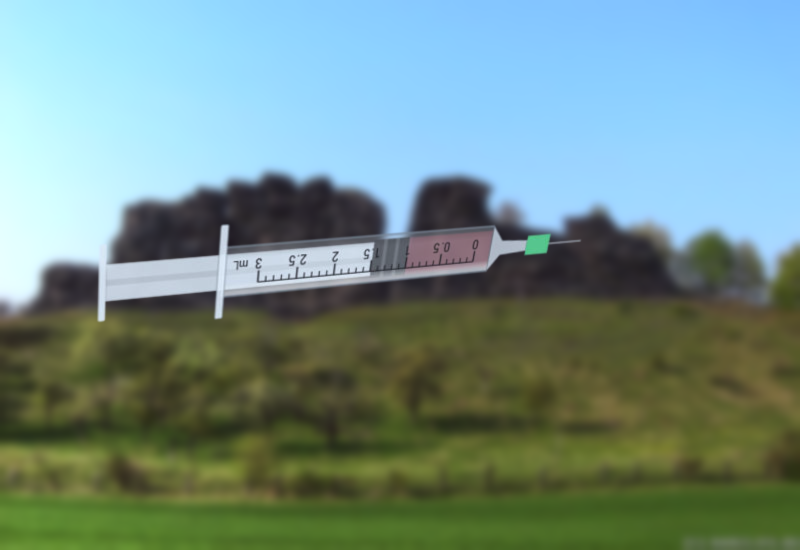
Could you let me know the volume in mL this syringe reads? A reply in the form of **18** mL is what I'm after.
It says **1** mL
